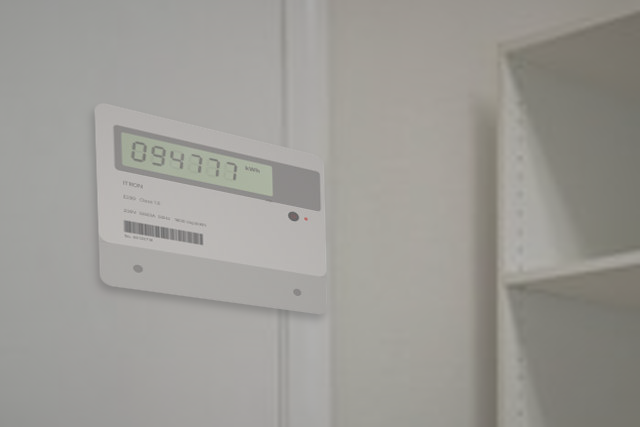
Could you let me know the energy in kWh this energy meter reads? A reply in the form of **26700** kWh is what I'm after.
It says **94777** kWh
